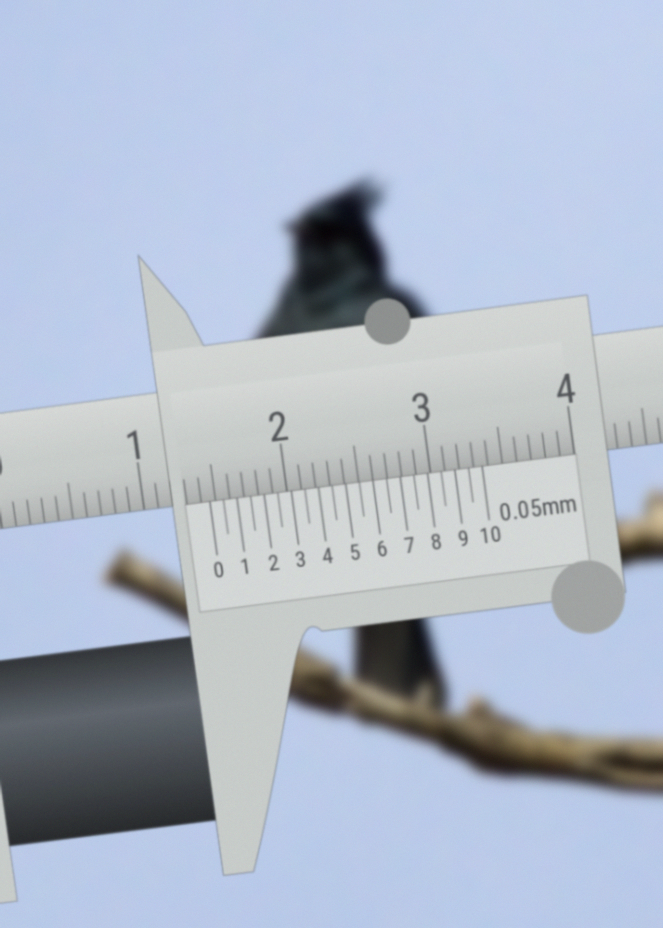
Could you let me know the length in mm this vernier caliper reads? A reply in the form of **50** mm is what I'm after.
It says **14.6** mm
